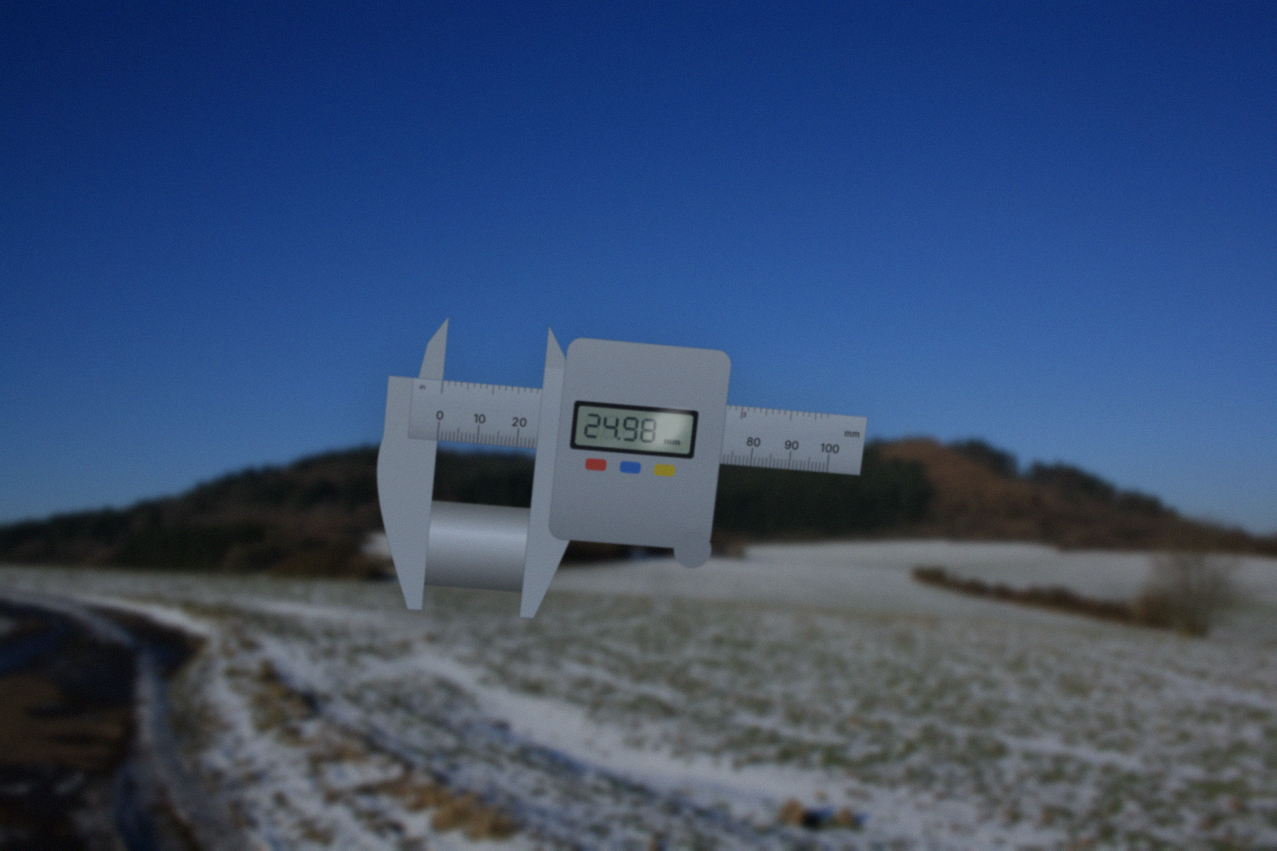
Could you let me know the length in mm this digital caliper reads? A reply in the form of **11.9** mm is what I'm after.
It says **24.98** mm
